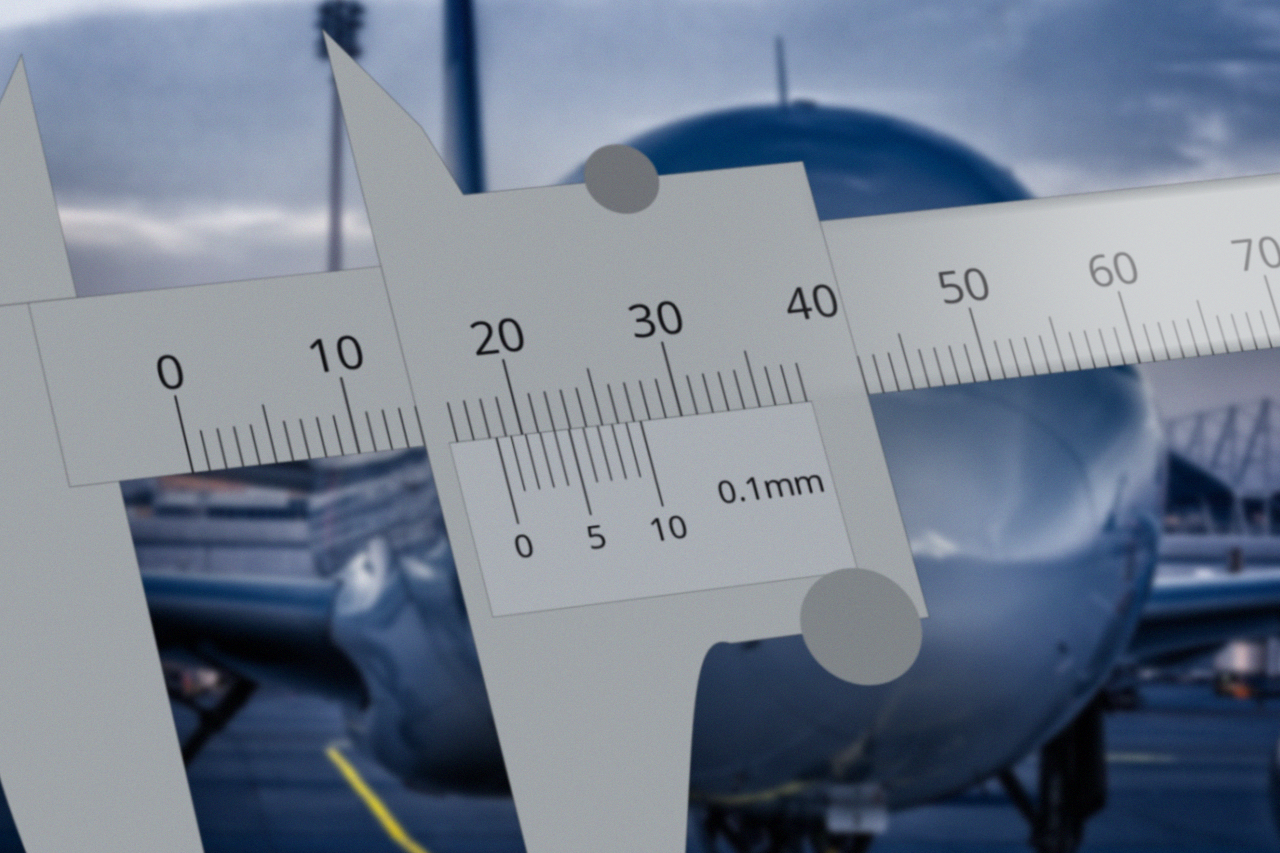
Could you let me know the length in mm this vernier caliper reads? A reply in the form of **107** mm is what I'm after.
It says **18.4** mm
